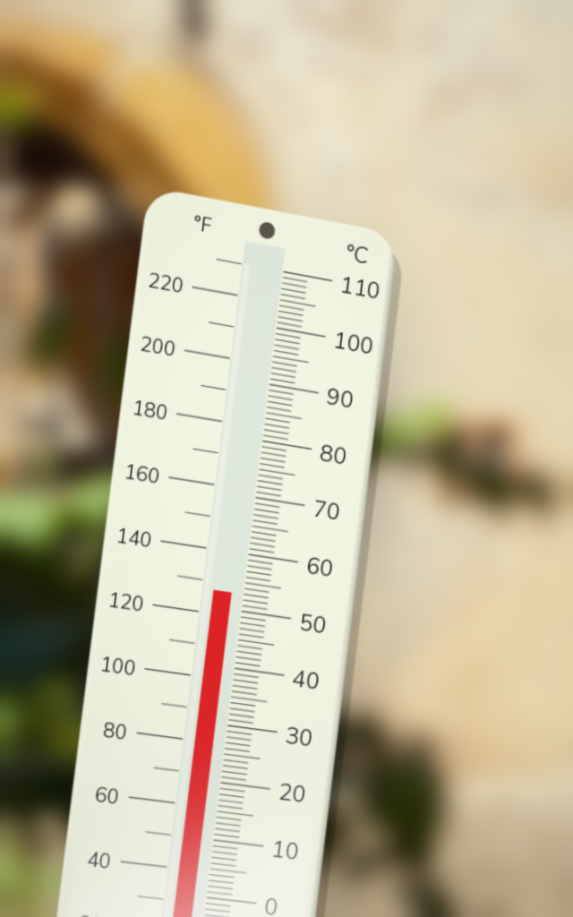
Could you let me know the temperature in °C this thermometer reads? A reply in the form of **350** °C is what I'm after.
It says **53** °C
